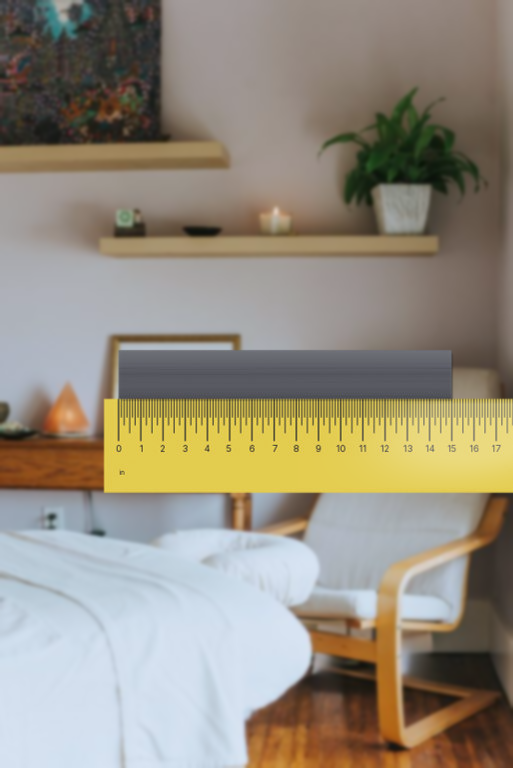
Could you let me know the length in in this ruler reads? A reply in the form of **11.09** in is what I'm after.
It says **15** in
